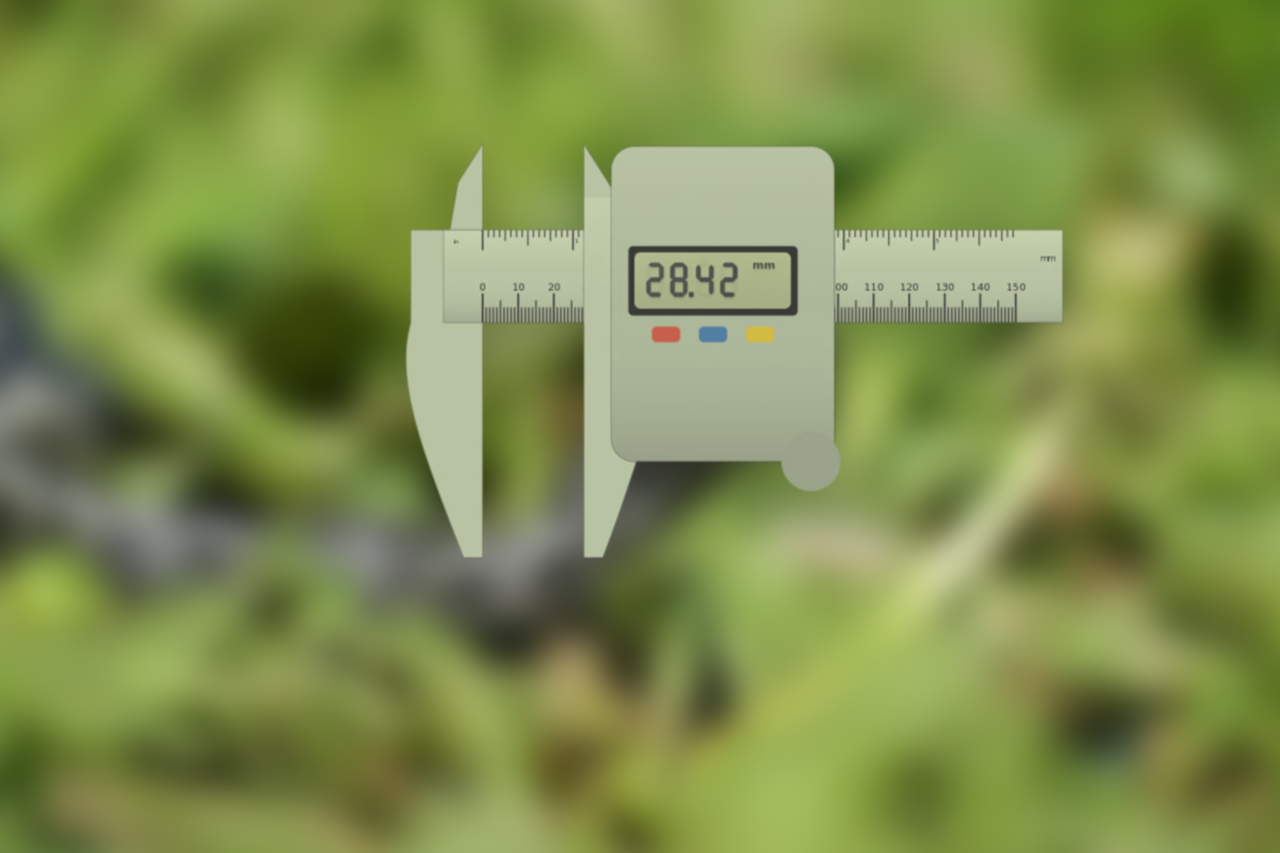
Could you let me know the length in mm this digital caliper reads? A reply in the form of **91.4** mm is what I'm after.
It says **28.42** mm
